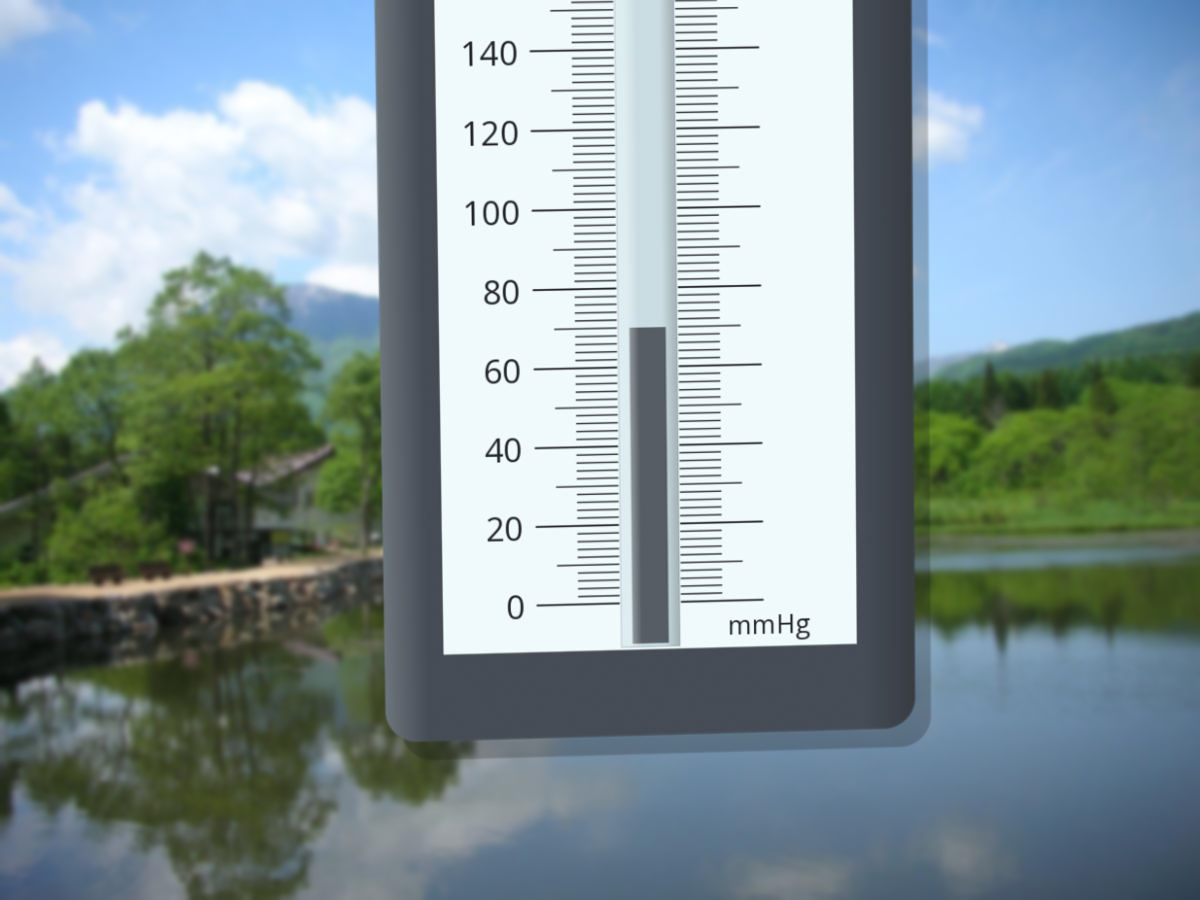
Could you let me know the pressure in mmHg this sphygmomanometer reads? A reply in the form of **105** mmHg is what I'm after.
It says **70** mmHg
